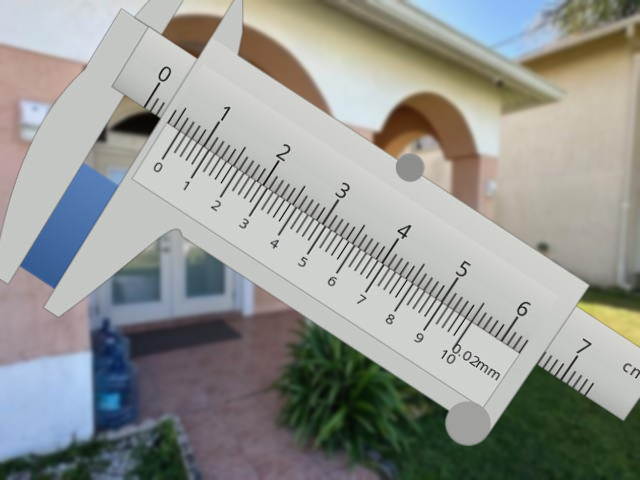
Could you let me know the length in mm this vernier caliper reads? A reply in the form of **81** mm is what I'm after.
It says **6.0** mm
